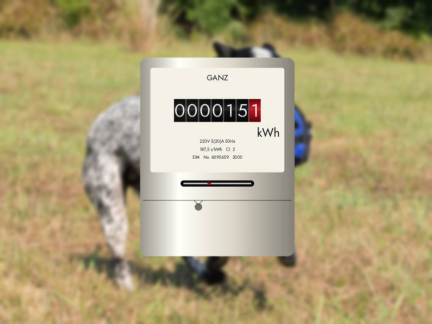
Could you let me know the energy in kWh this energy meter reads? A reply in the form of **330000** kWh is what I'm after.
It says **15.1** kWh
